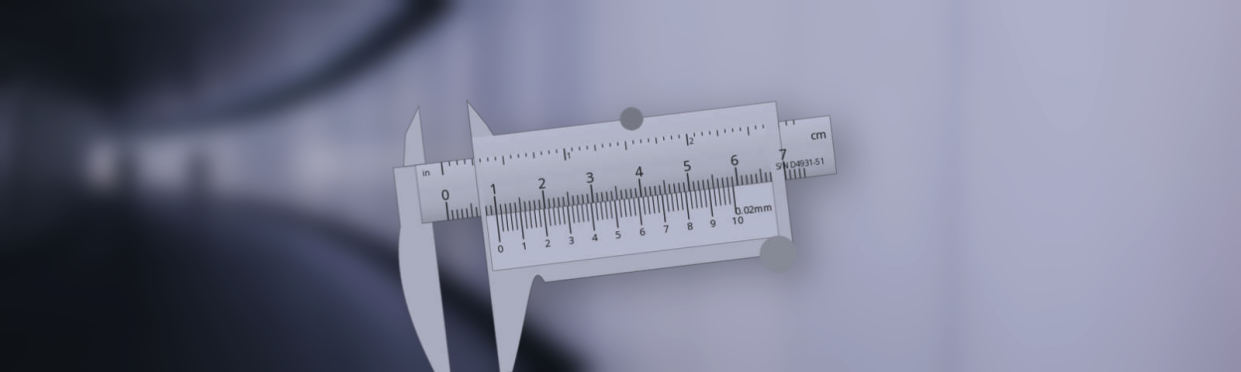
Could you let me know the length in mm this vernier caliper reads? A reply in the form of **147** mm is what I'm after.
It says **10.0** mm
